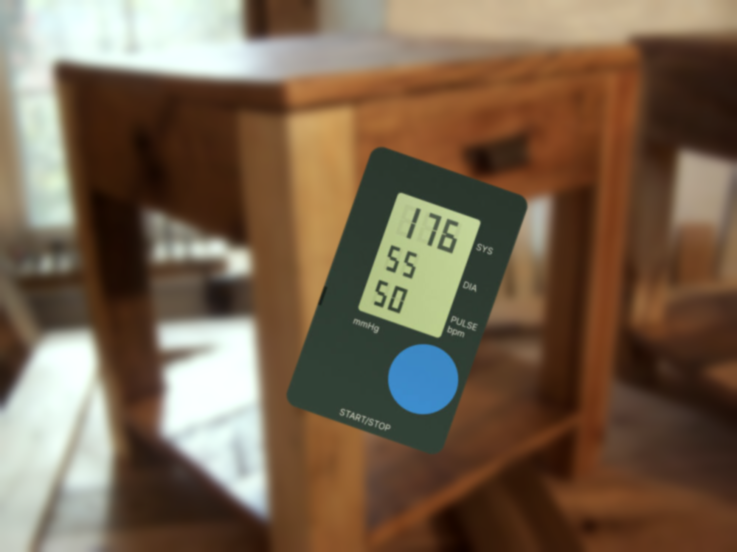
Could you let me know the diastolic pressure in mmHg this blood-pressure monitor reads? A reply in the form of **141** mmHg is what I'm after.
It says **55** mmHg
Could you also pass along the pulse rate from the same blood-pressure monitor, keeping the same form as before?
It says **50** bpm
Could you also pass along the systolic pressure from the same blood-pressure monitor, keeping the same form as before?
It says **176** mmHg
